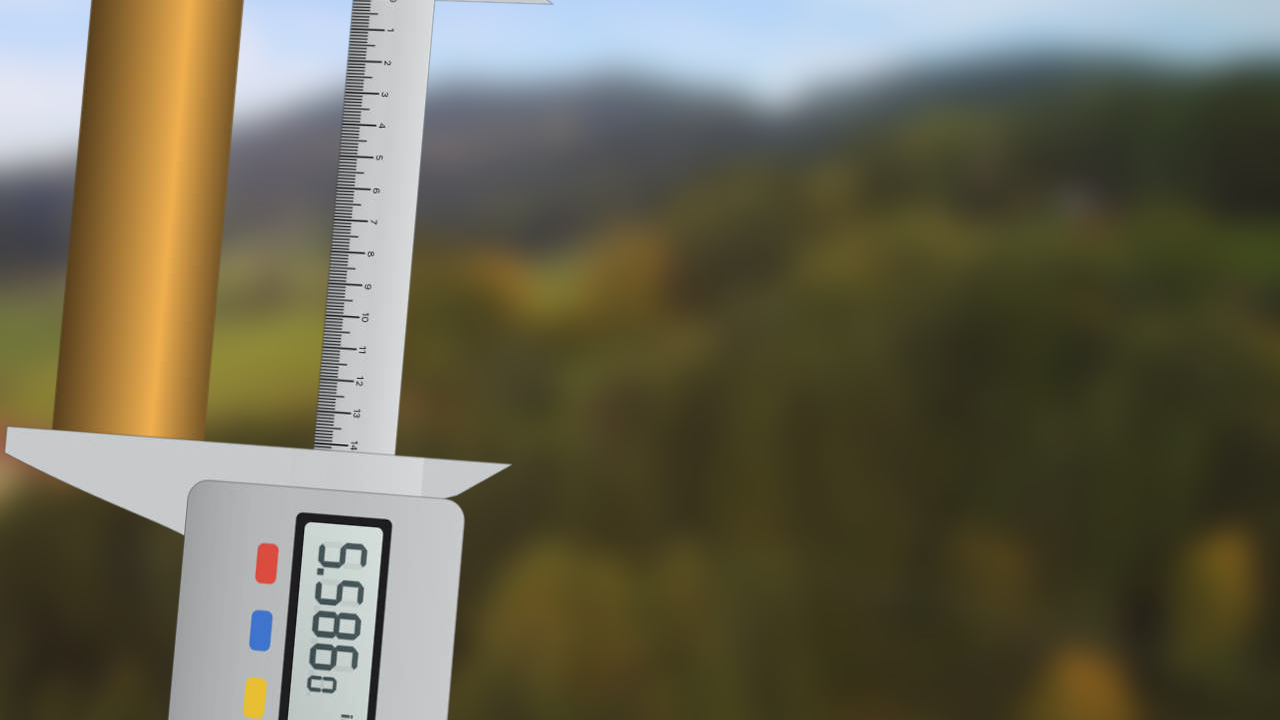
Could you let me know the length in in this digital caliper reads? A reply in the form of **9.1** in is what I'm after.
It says **5.5860** in
